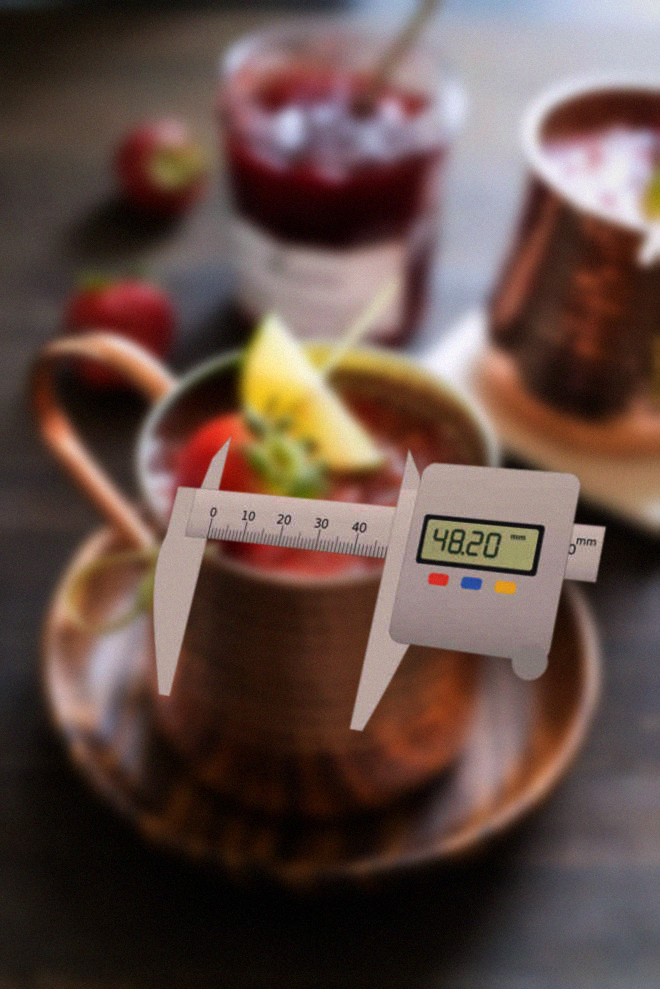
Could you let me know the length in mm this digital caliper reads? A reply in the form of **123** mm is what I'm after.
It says **48.20** mm
